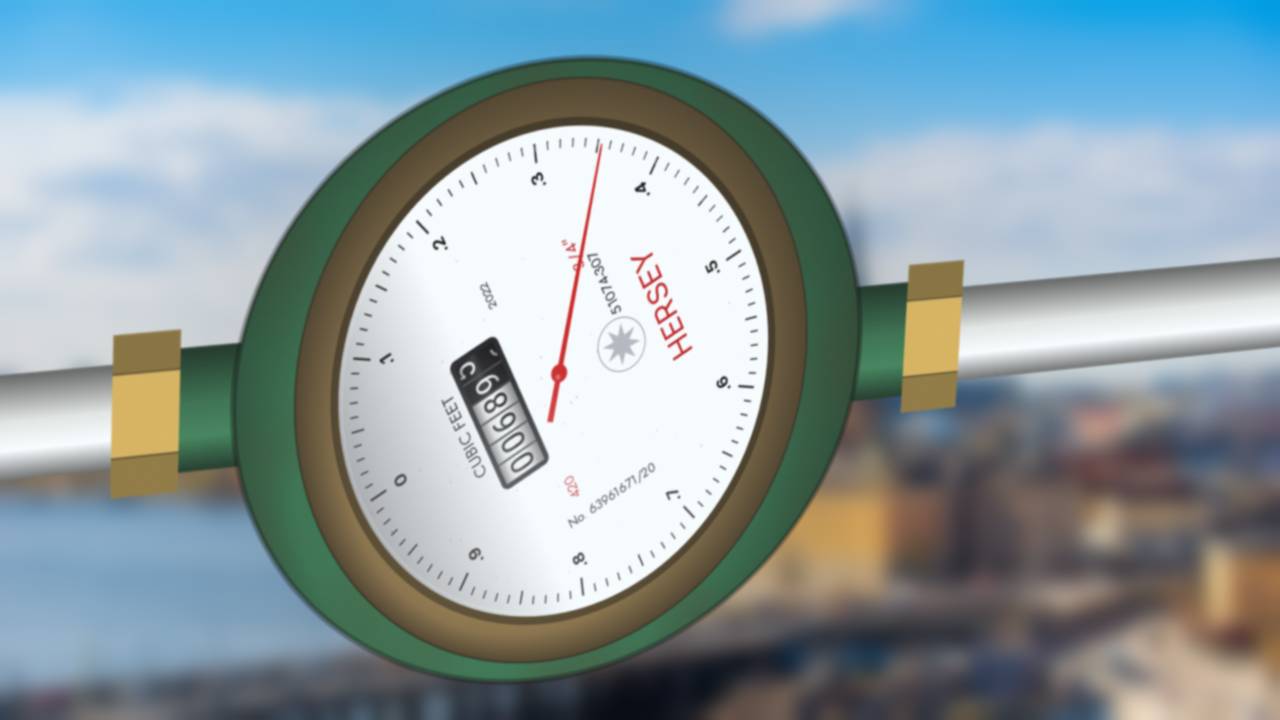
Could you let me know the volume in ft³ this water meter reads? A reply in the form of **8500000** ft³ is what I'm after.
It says **6895.35** ft³
